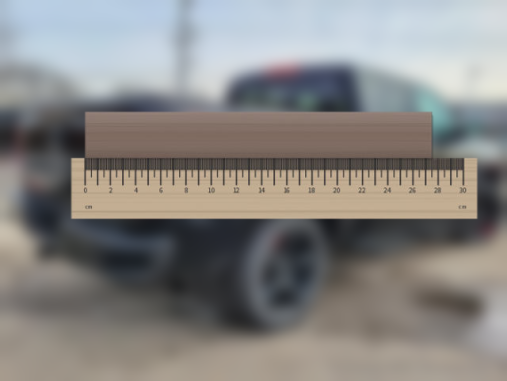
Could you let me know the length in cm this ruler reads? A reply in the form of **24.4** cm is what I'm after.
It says **27.5** cm
